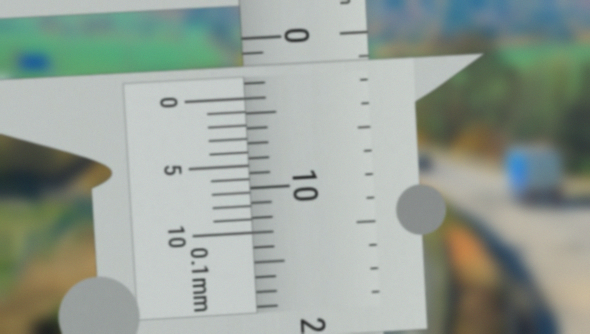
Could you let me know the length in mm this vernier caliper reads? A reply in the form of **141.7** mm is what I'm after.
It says **4.0** mm
